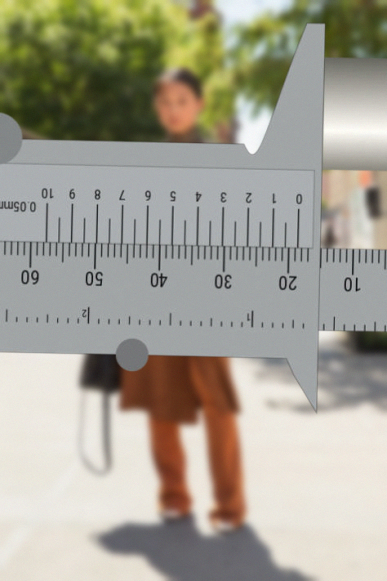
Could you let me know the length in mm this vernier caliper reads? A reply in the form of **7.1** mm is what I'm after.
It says **18.6** mm
